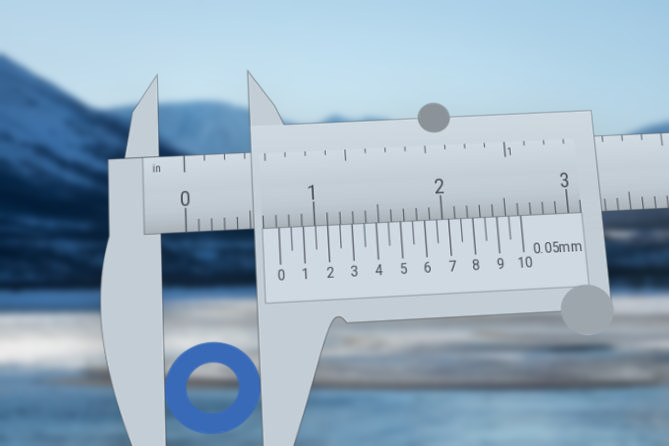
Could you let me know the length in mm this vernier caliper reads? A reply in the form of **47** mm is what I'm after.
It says **7.2** mm
